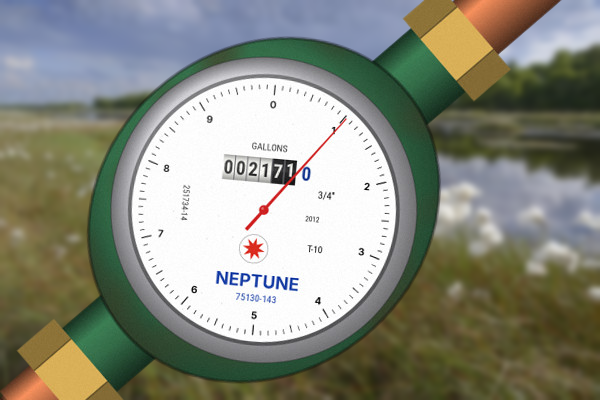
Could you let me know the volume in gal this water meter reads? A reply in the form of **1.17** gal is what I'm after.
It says **21711.0** gal
